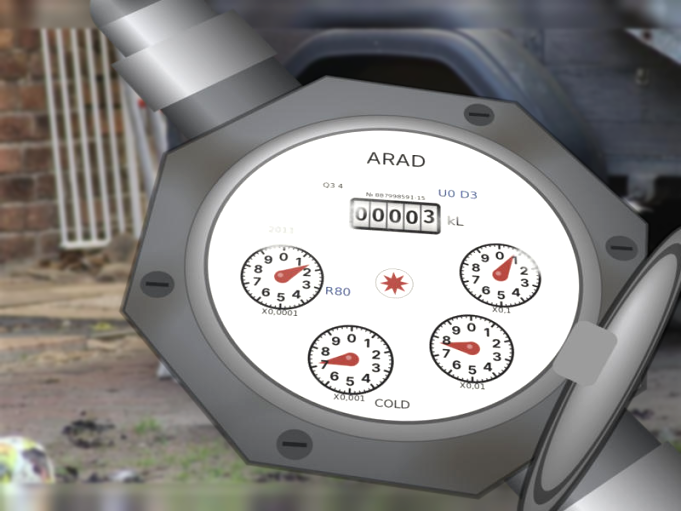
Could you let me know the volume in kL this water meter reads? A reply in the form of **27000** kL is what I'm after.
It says **3.0771** kL
